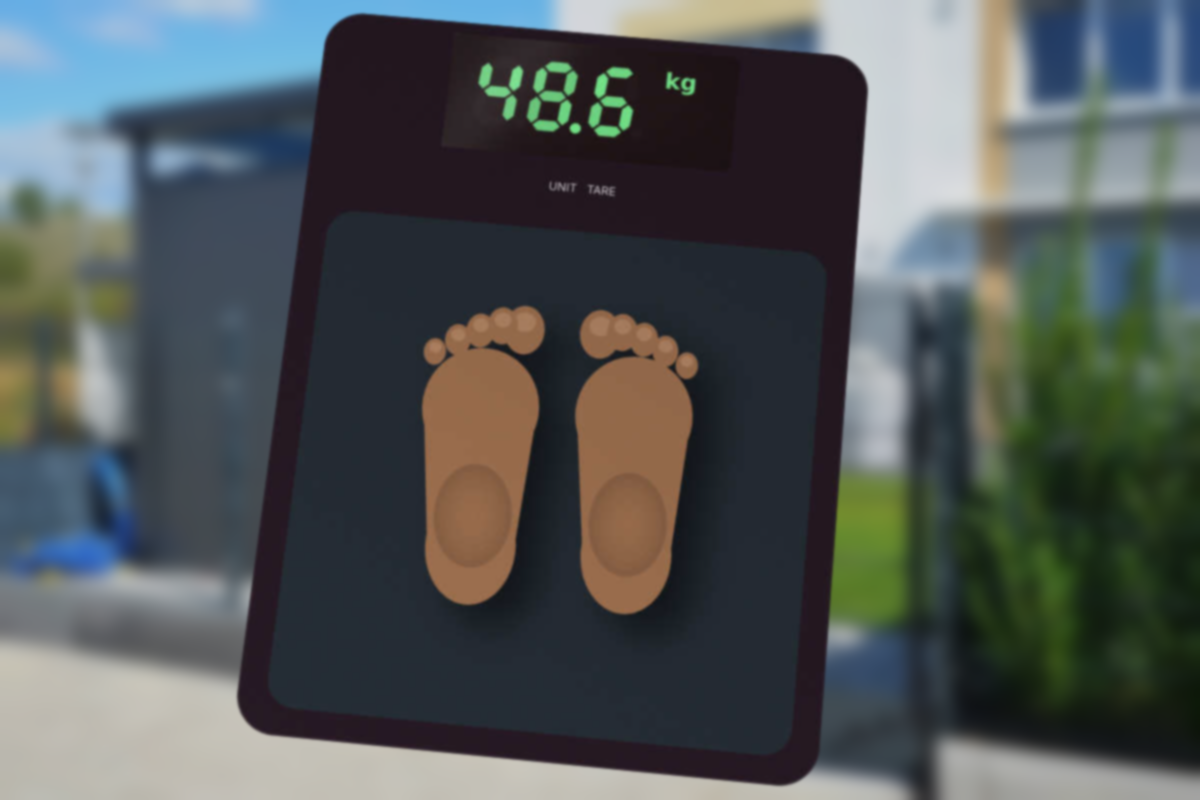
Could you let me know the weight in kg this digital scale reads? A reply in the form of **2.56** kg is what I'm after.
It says **48.6** kg
